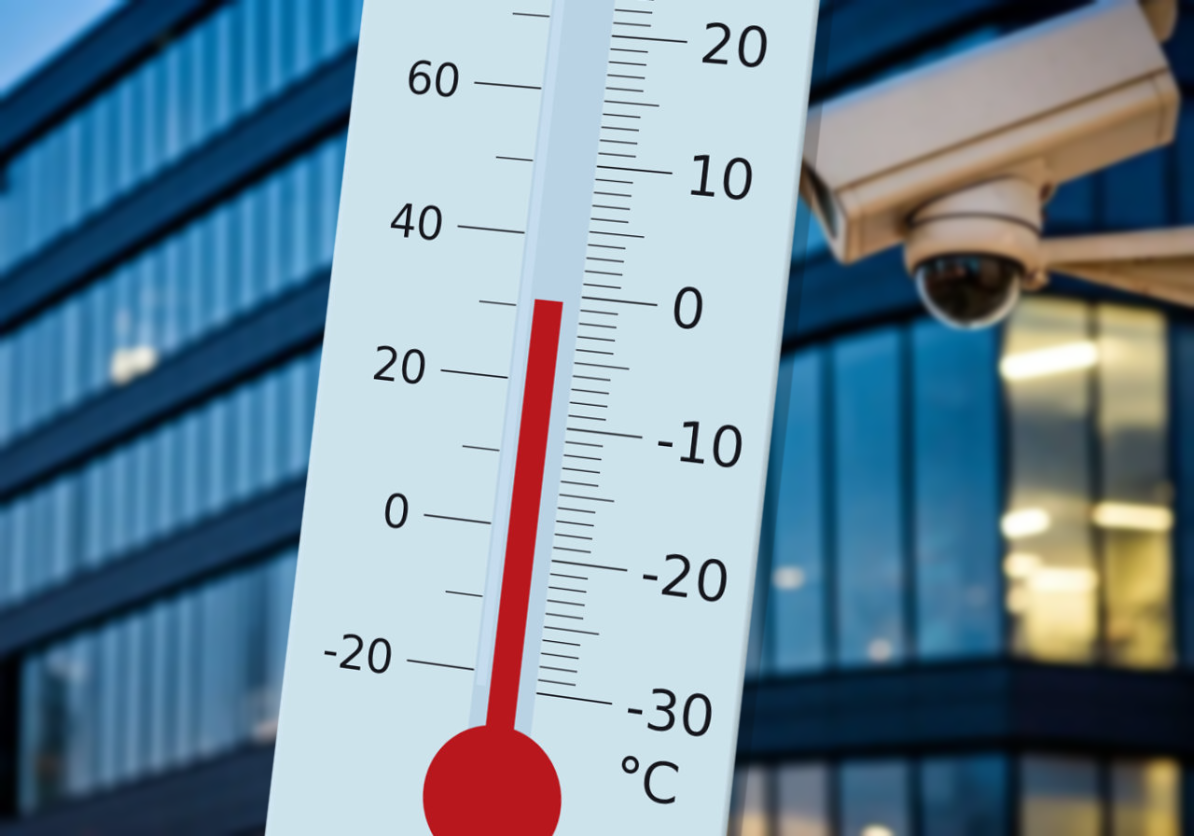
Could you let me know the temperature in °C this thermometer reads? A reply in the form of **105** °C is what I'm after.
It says **-0.5** °C
